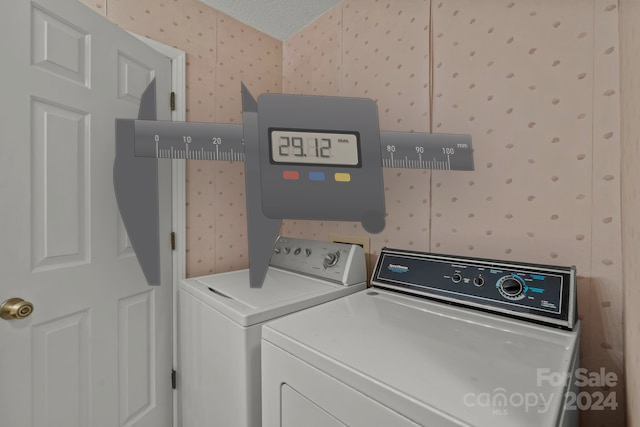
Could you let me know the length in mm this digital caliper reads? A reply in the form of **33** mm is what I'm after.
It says **29.12** mm
